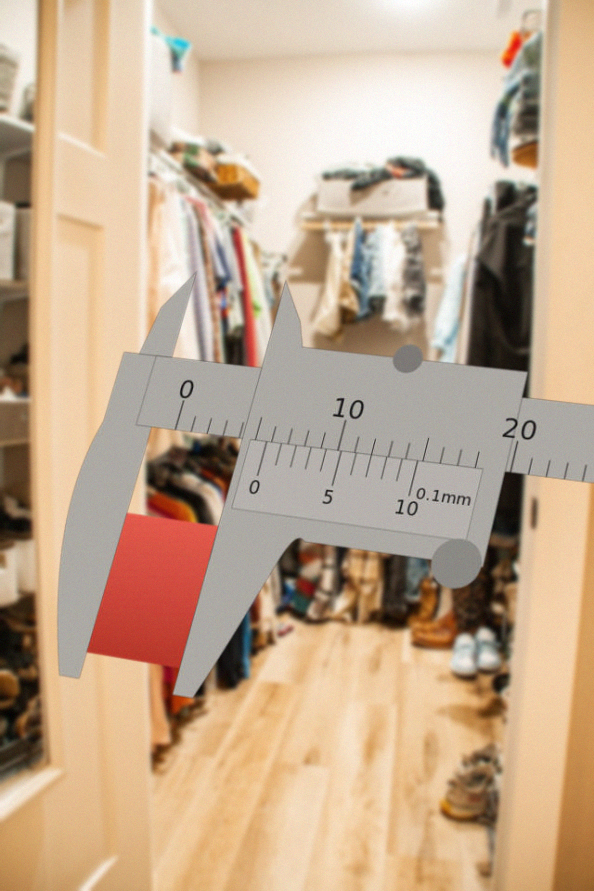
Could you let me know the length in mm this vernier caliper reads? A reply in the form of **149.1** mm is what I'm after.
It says **5.7** mm
